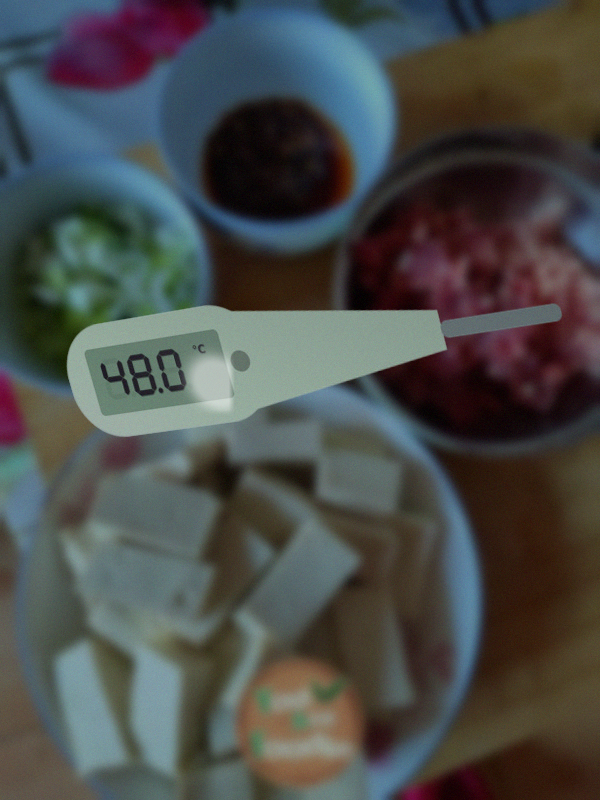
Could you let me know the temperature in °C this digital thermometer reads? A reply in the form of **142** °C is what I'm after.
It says **48.0** °C
